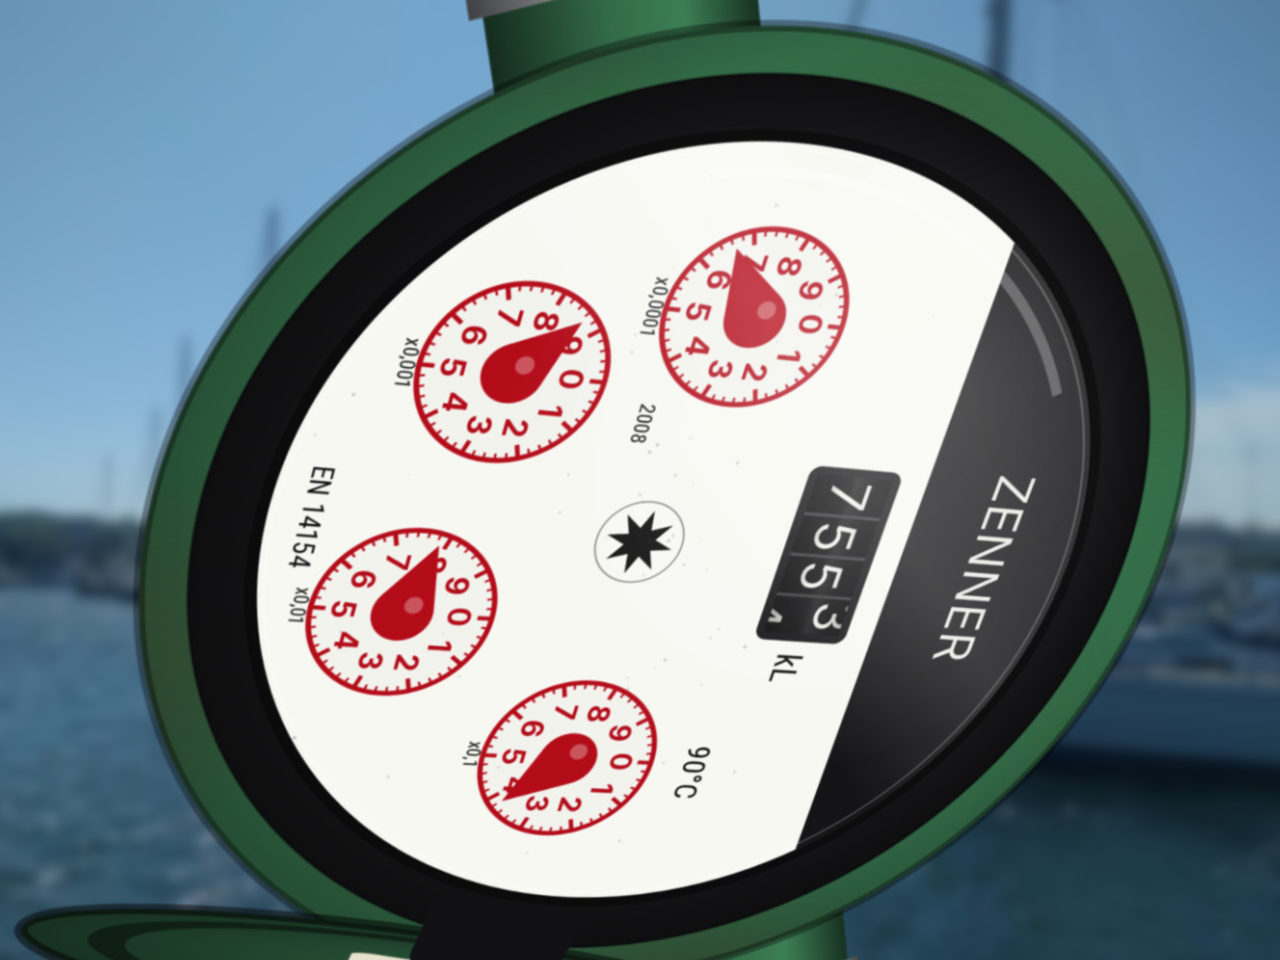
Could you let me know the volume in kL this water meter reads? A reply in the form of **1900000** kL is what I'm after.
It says **7553.3786** kL
